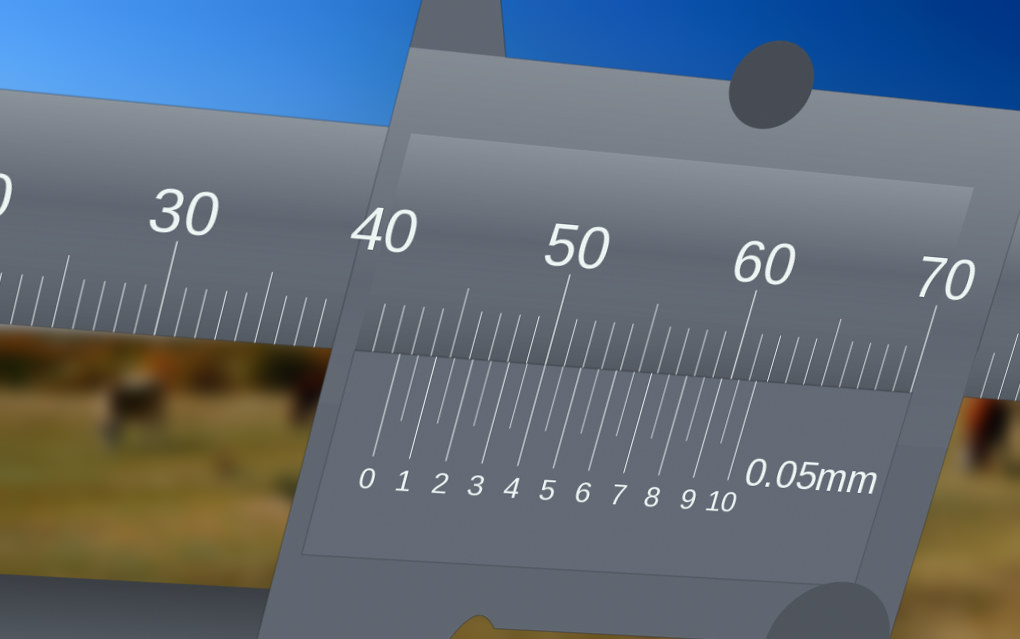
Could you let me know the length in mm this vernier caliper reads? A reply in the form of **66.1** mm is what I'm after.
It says **42.4** mm
